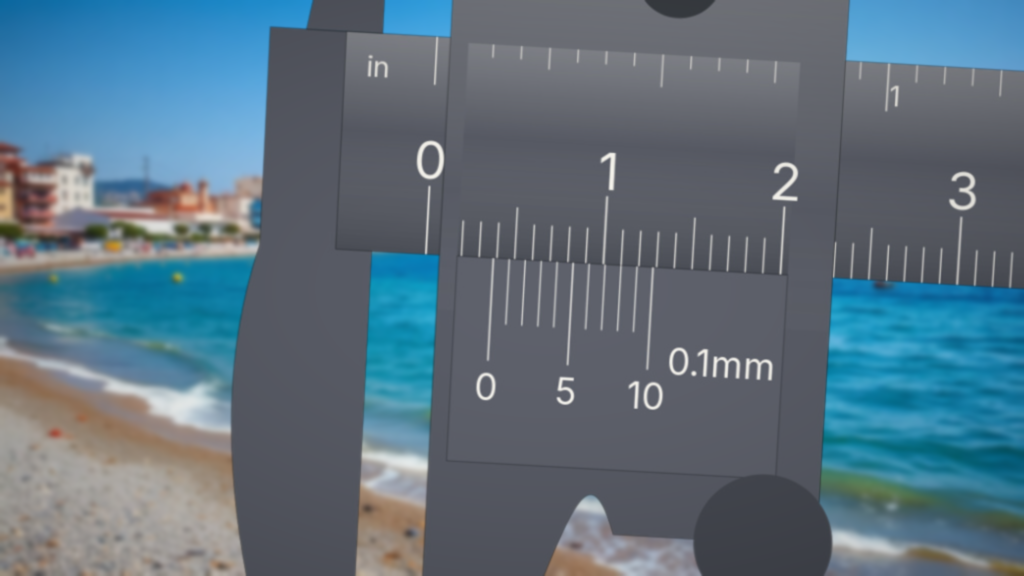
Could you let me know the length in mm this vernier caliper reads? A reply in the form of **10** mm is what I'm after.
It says **3.8** mm
